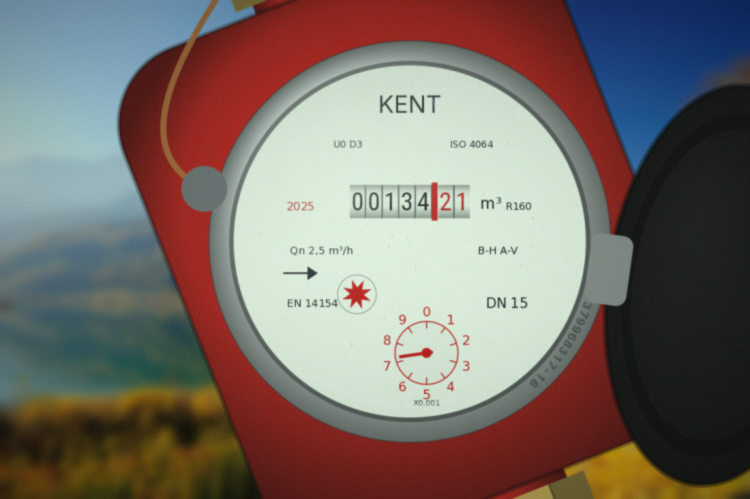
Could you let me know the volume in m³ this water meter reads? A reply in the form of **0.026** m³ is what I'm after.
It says **134.217** m³
